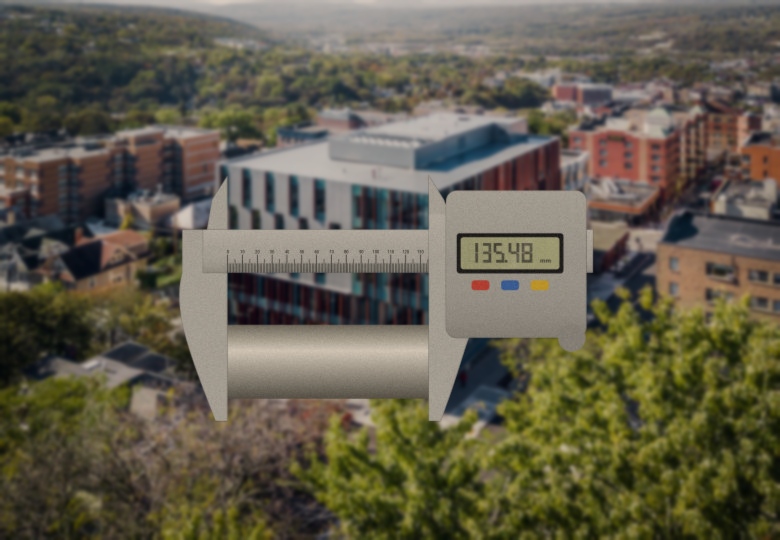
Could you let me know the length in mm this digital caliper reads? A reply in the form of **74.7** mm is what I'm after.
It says **135.48** mm
